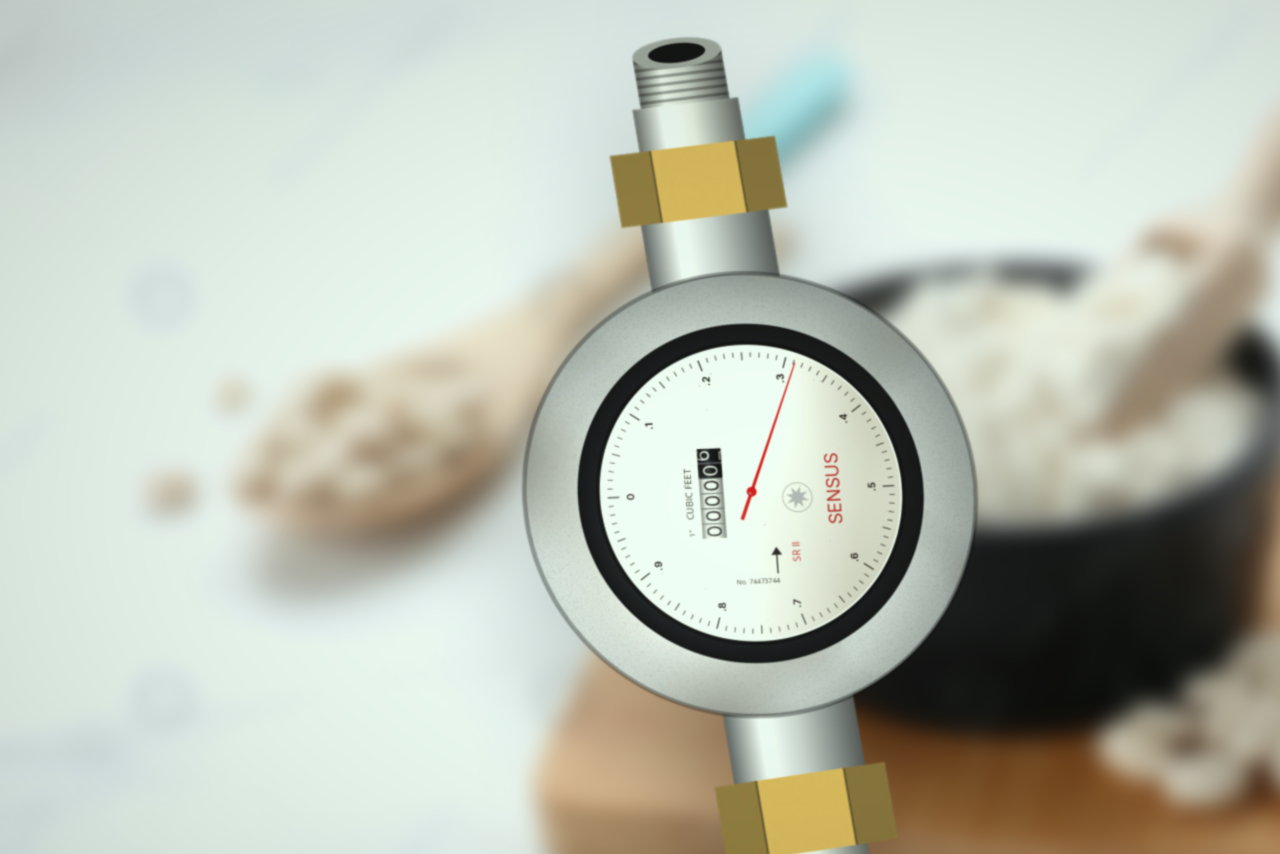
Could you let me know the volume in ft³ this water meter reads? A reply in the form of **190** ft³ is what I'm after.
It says **6.31** ft³
